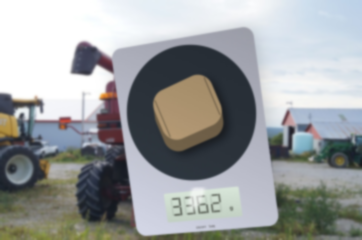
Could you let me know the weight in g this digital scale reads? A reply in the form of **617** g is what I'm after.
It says **3362** g
